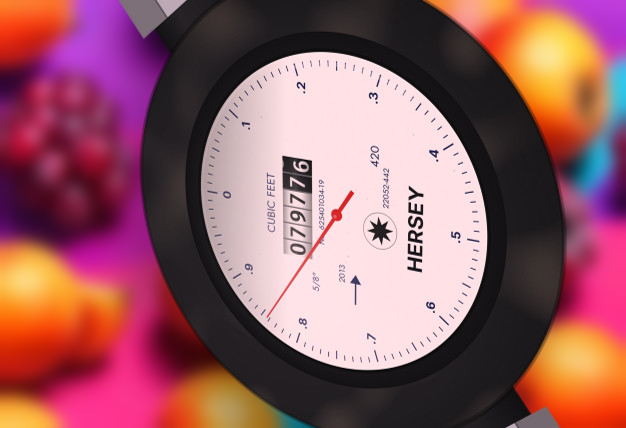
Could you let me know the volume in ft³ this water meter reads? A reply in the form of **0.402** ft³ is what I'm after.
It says **79775.84** ft³
